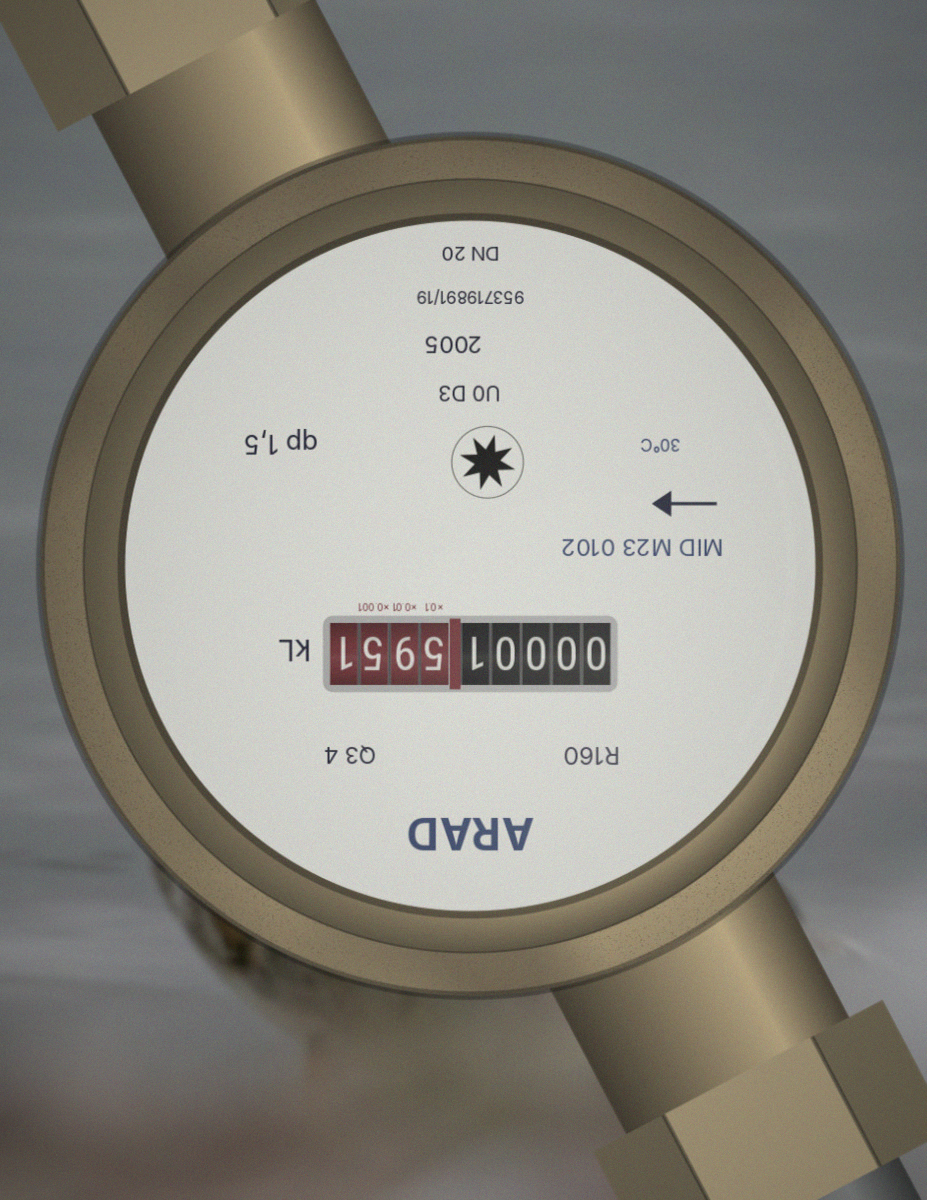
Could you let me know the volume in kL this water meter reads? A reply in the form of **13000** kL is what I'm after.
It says **1.5951** kL
